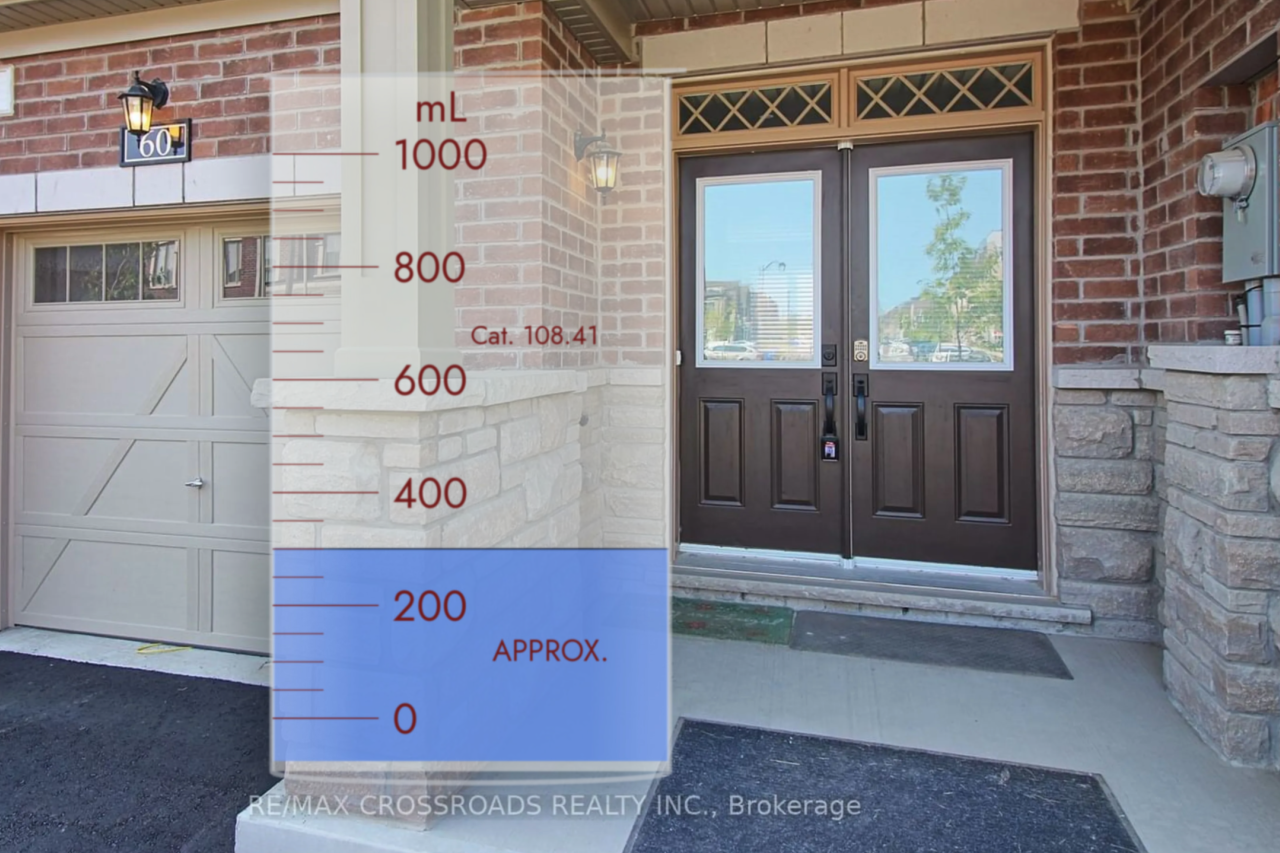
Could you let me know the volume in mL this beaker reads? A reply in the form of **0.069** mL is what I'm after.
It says **300** mL
